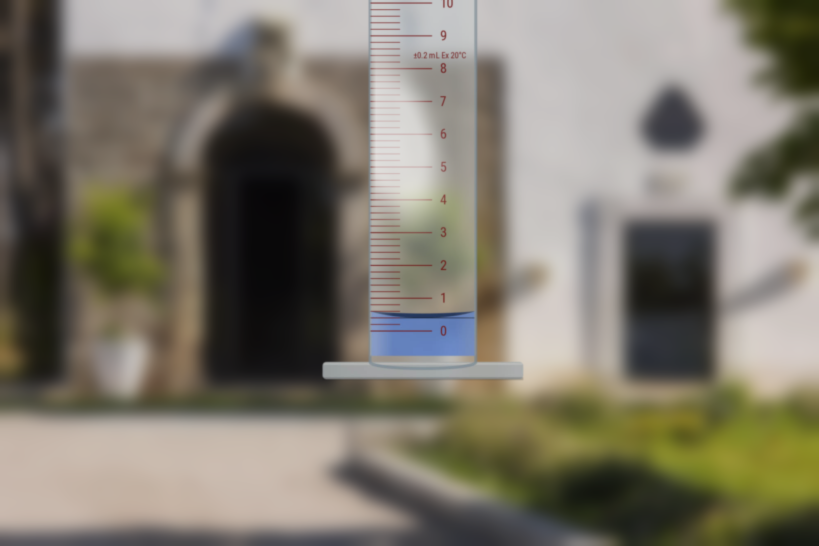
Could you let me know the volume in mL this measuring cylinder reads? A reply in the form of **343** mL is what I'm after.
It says **0.4** mL
